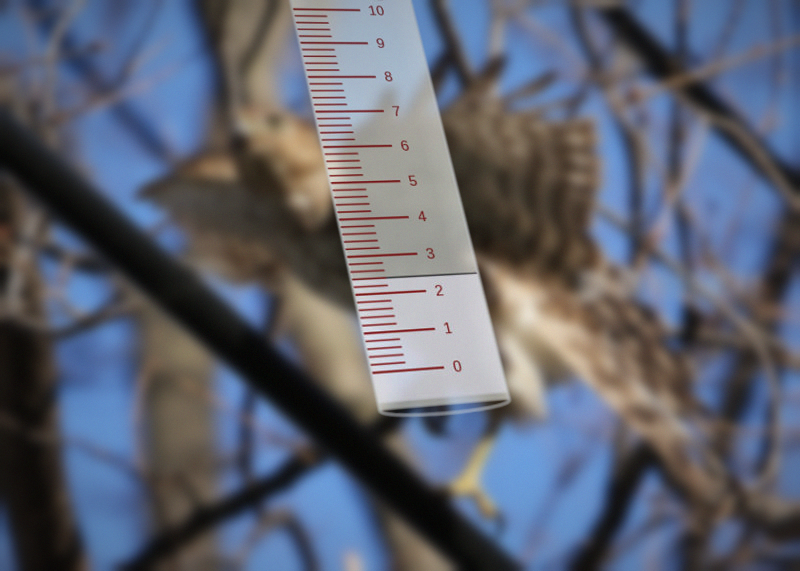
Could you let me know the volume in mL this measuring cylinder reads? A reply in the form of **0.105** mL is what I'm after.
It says **2.4** mL
